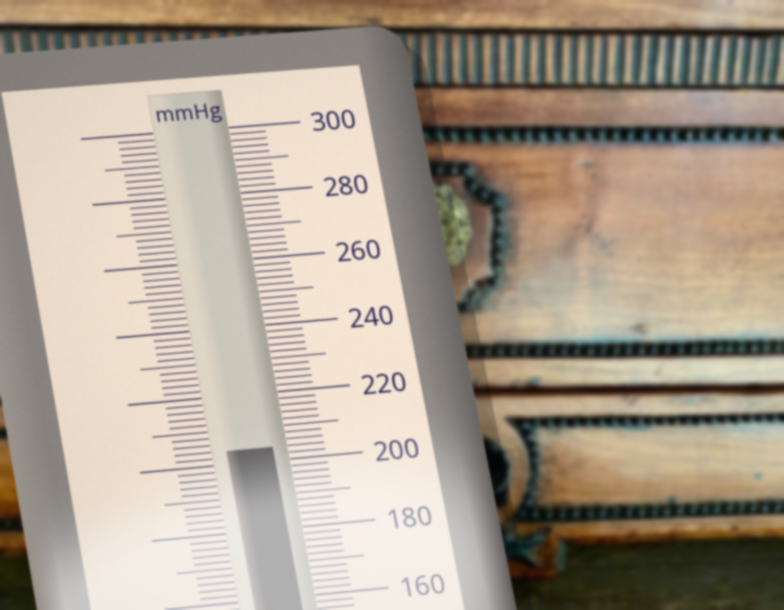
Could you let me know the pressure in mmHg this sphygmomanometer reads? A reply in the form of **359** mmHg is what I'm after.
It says **204** mmHg
